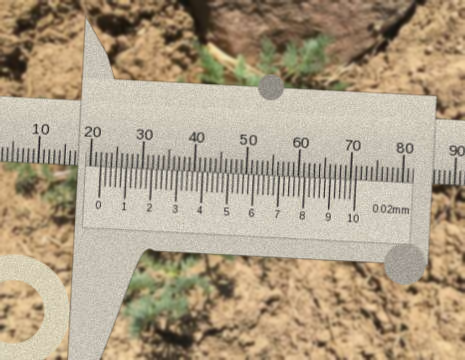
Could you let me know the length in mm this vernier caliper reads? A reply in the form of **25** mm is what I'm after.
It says **22.0** mm
